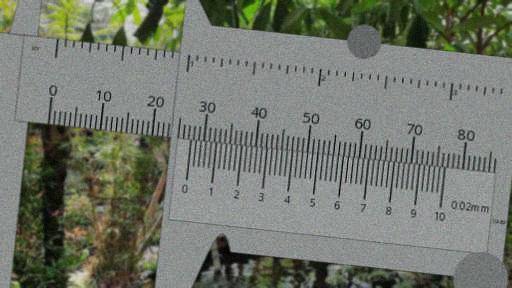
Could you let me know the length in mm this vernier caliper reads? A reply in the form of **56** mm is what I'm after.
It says **27.5** mm
